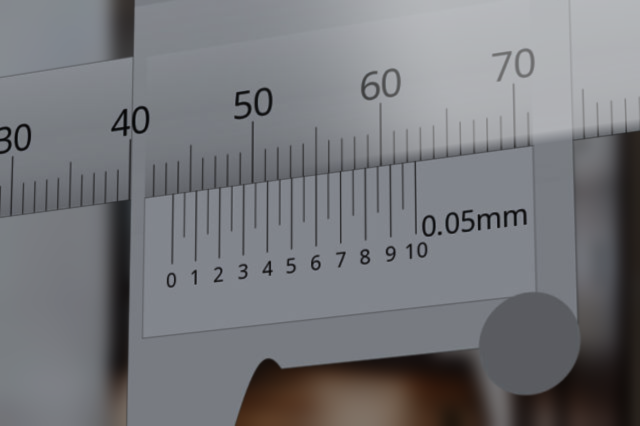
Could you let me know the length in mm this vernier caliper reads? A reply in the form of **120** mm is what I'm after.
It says **43.6** mm
